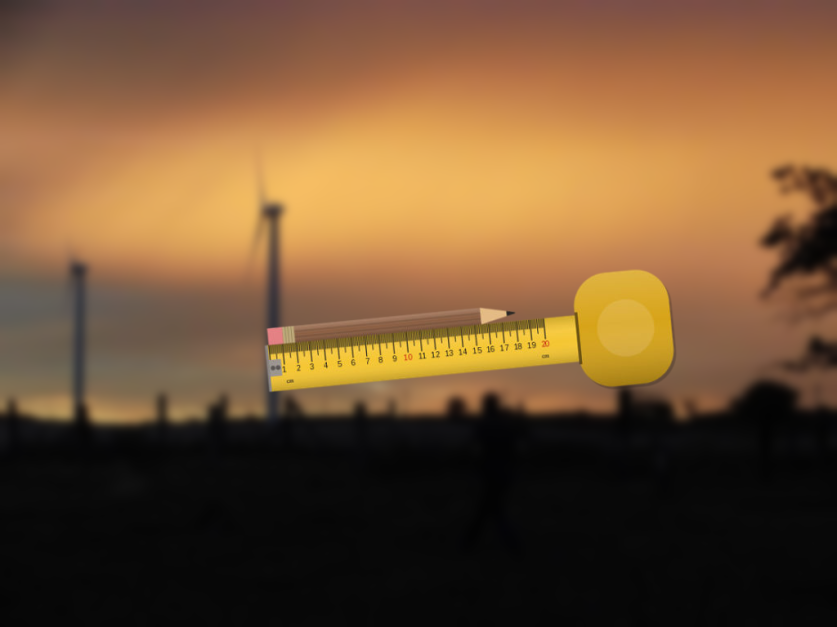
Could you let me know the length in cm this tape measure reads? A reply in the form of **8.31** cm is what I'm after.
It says **18** cm
